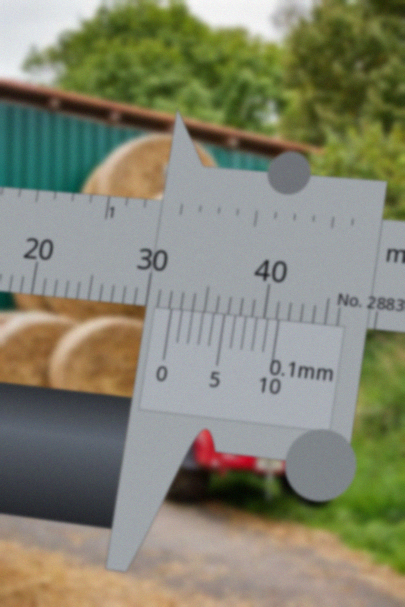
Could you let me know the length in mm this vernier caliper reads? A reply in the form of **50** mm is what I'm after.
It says **32.2** mm
